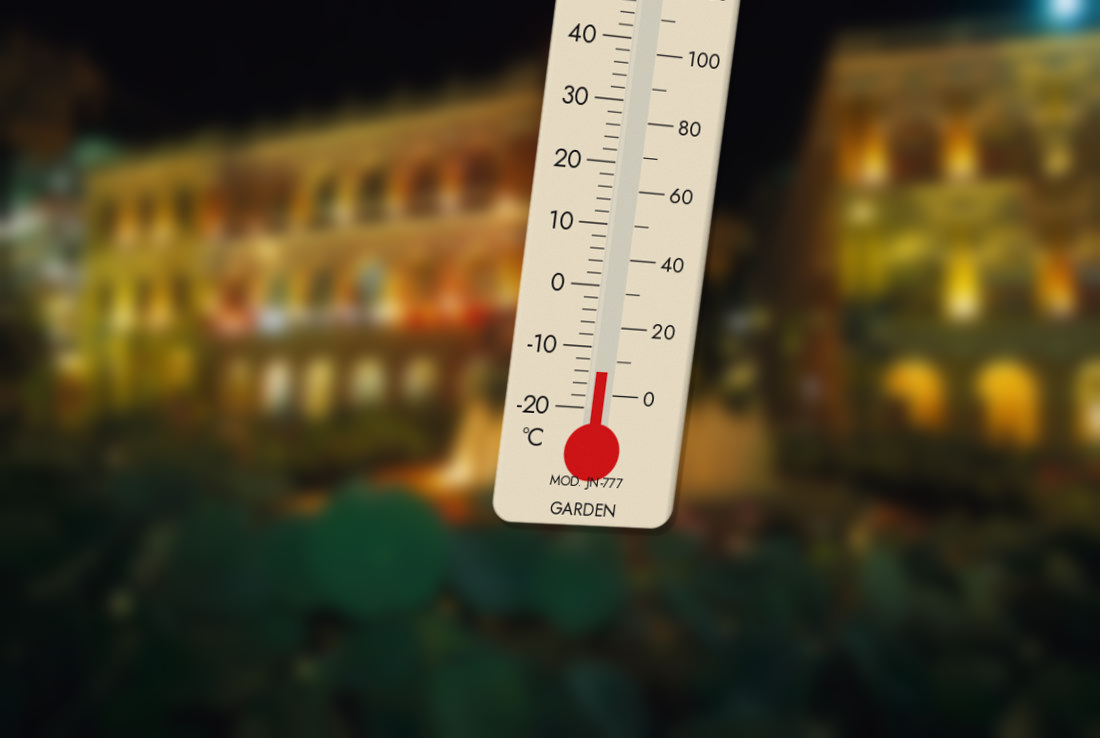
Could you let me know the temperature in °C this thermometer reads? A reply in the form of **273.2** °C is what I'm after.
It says **-14** °C
